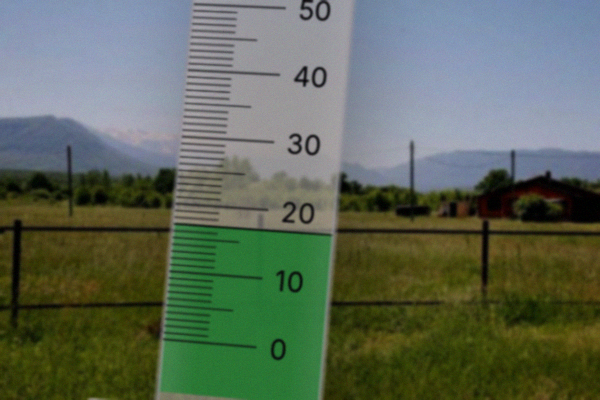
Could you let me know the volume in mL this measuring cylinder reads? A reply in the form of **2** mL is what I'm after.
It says **17** mL
